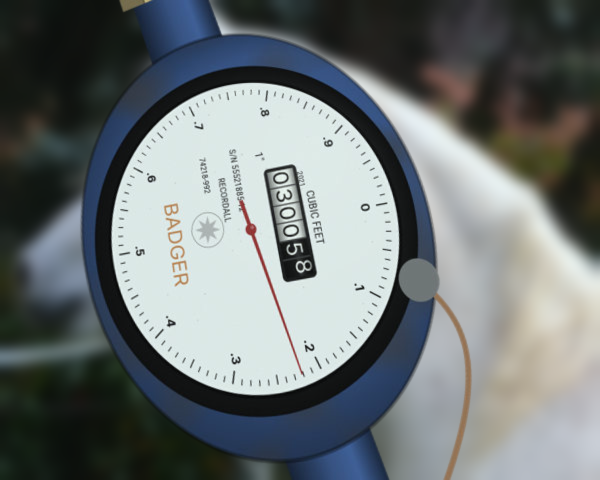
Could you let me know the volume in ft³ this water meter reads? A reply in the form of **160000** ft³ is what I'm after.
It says **30058.22** ft³
